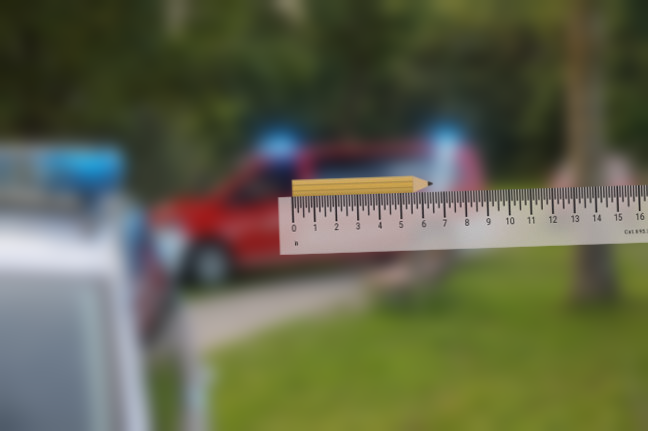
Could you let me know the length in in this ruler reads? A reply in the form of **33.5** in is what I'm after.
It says **6.5** in
